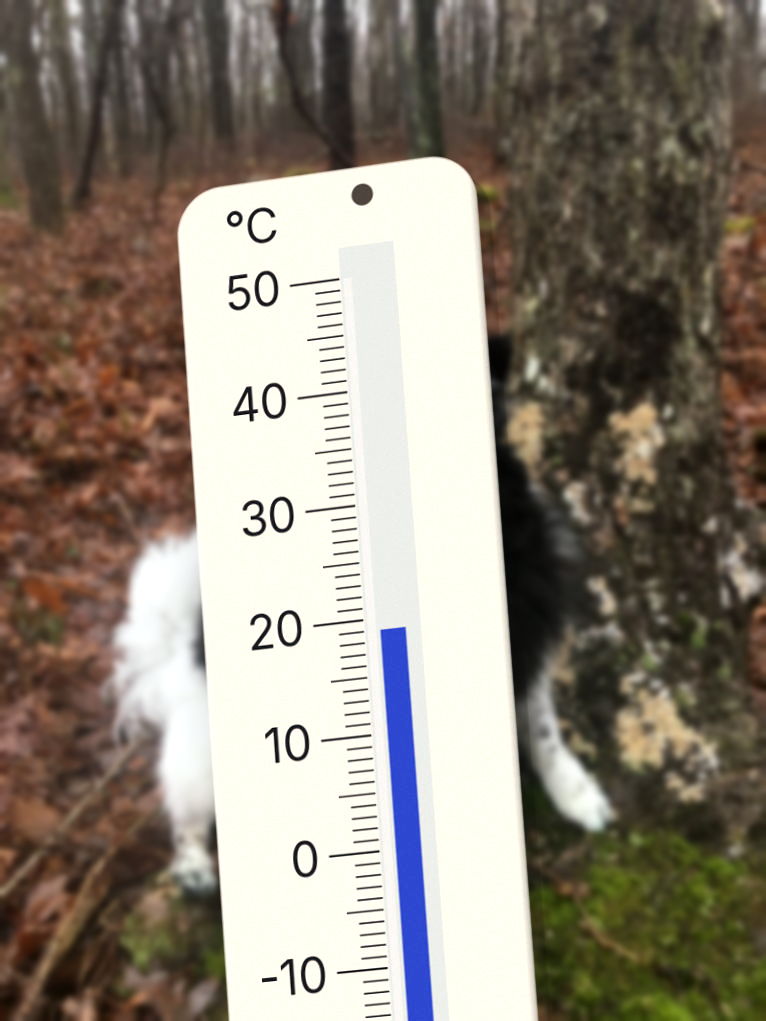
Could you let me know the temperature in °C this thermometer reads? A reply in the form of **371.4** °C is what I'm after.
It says **19** °C
